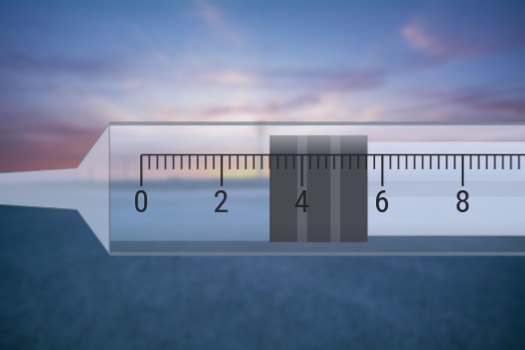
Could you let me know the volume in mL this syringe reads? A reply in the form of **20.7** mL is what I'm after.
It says **3.2** mL
